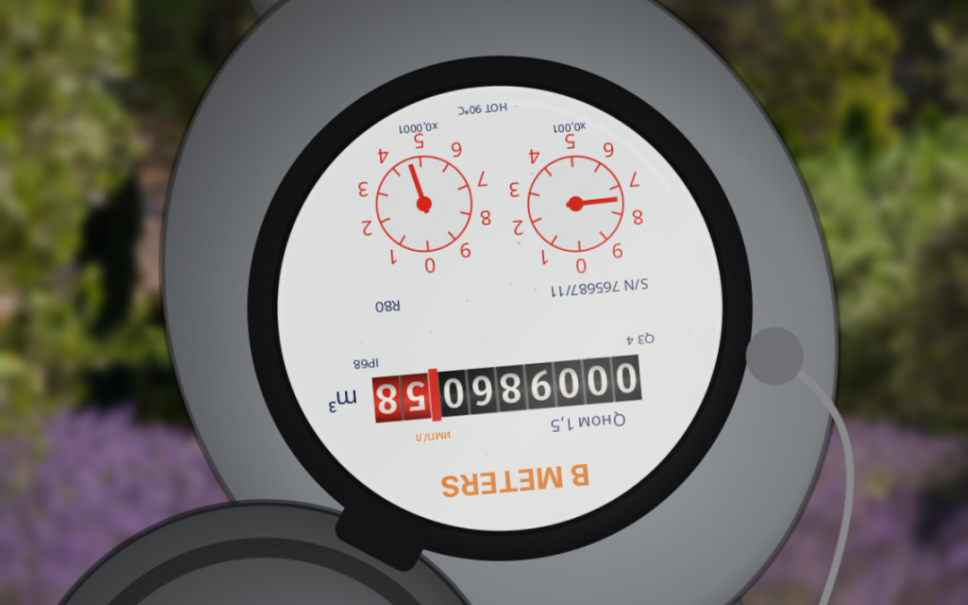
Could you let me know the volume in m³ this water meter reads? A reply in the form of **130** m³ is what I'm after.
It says **9860.5874** m³
